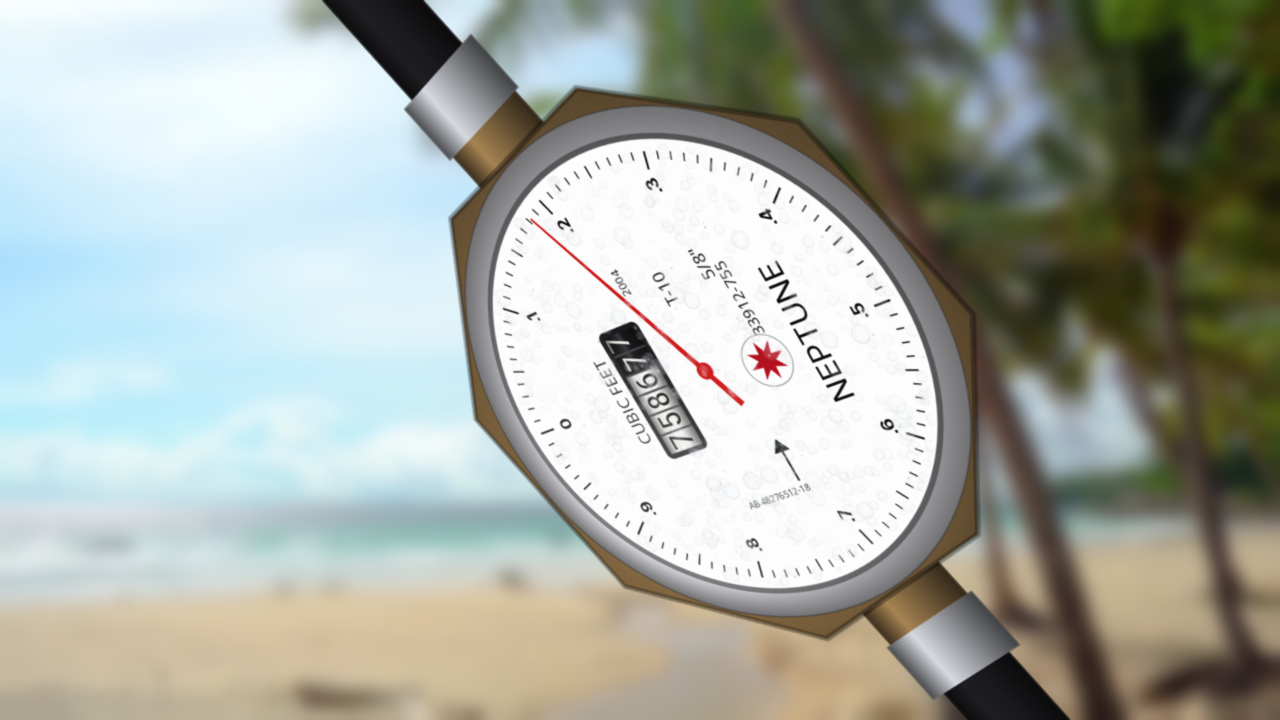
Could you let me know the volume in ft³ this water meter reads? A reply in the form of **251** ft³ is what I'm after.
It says **758677.18** ft³
